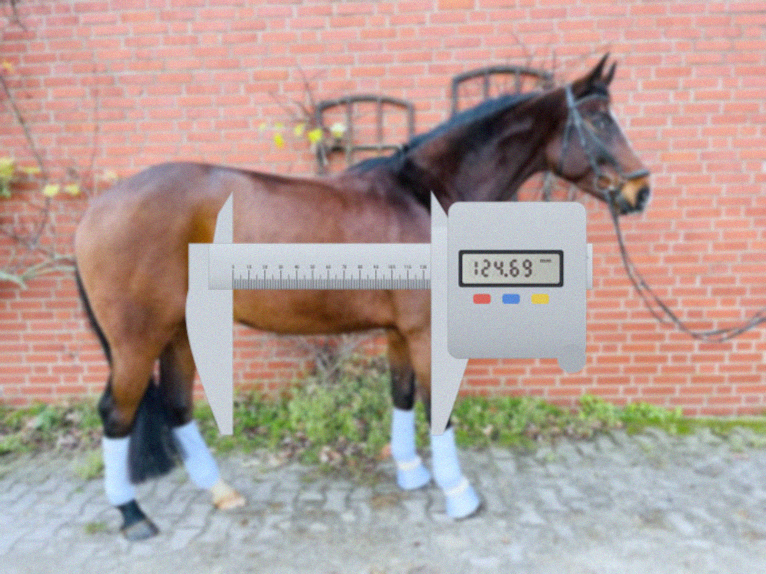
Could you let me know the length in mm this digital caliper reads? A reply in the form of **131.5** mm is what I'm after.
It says **124.69** mm
